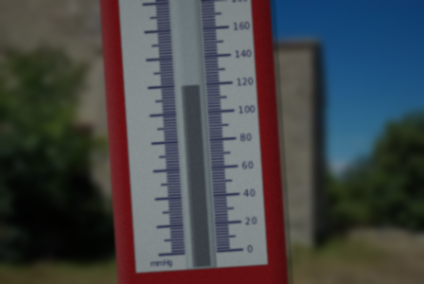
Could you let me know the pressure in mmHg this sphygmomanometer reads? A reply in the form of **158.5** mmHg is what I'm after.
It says **120** mmHg
